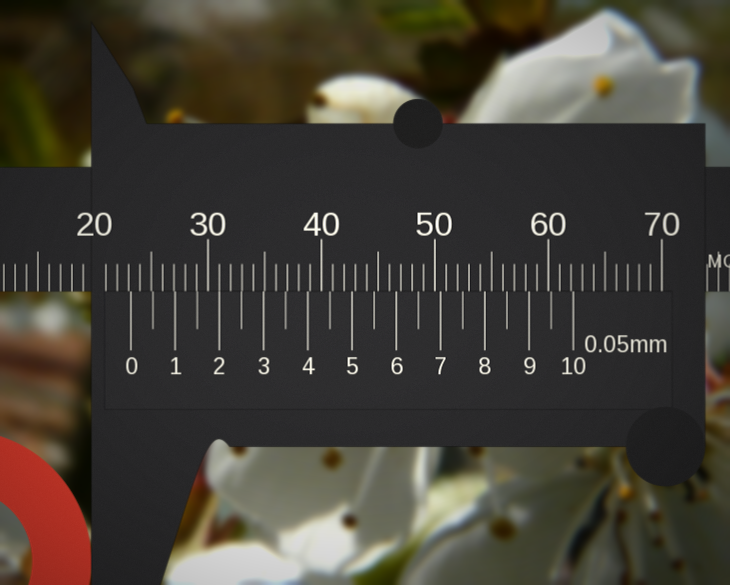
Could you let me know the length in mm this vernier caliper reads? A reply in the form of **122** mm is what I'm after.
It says **23.2** mm
